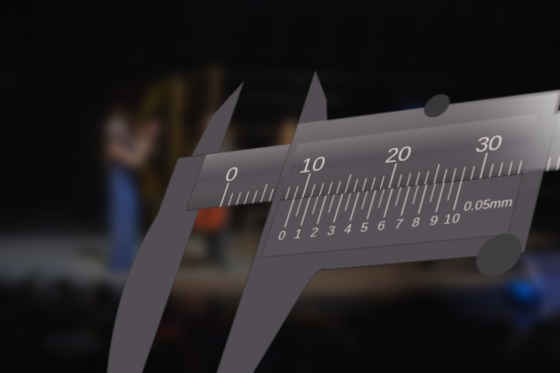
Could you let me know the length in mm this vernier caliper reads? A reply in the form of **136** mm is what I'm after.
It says **9.0** mm
